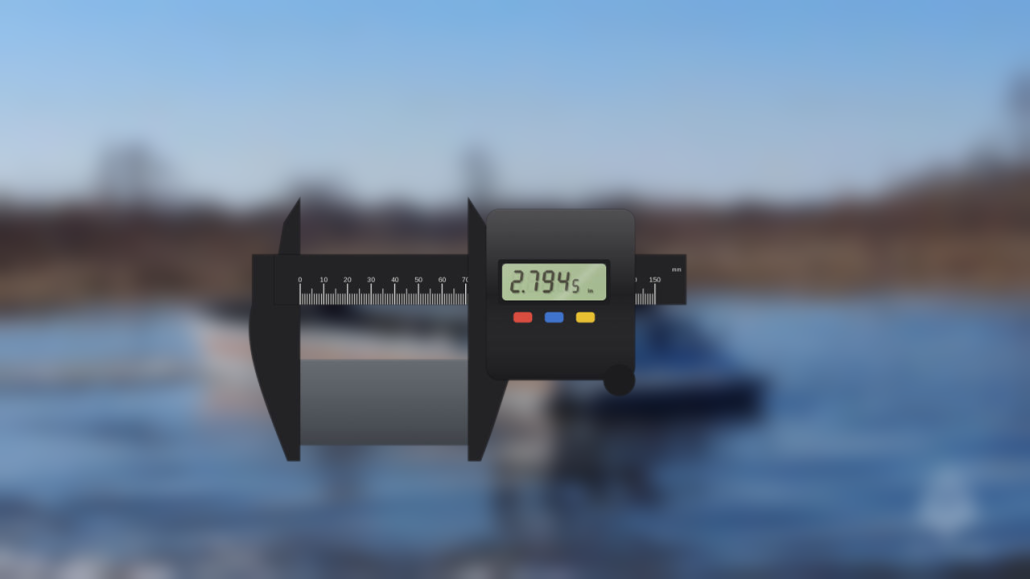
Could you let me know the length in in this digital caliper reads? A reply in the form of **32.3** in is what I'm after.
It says **2.7945** in
